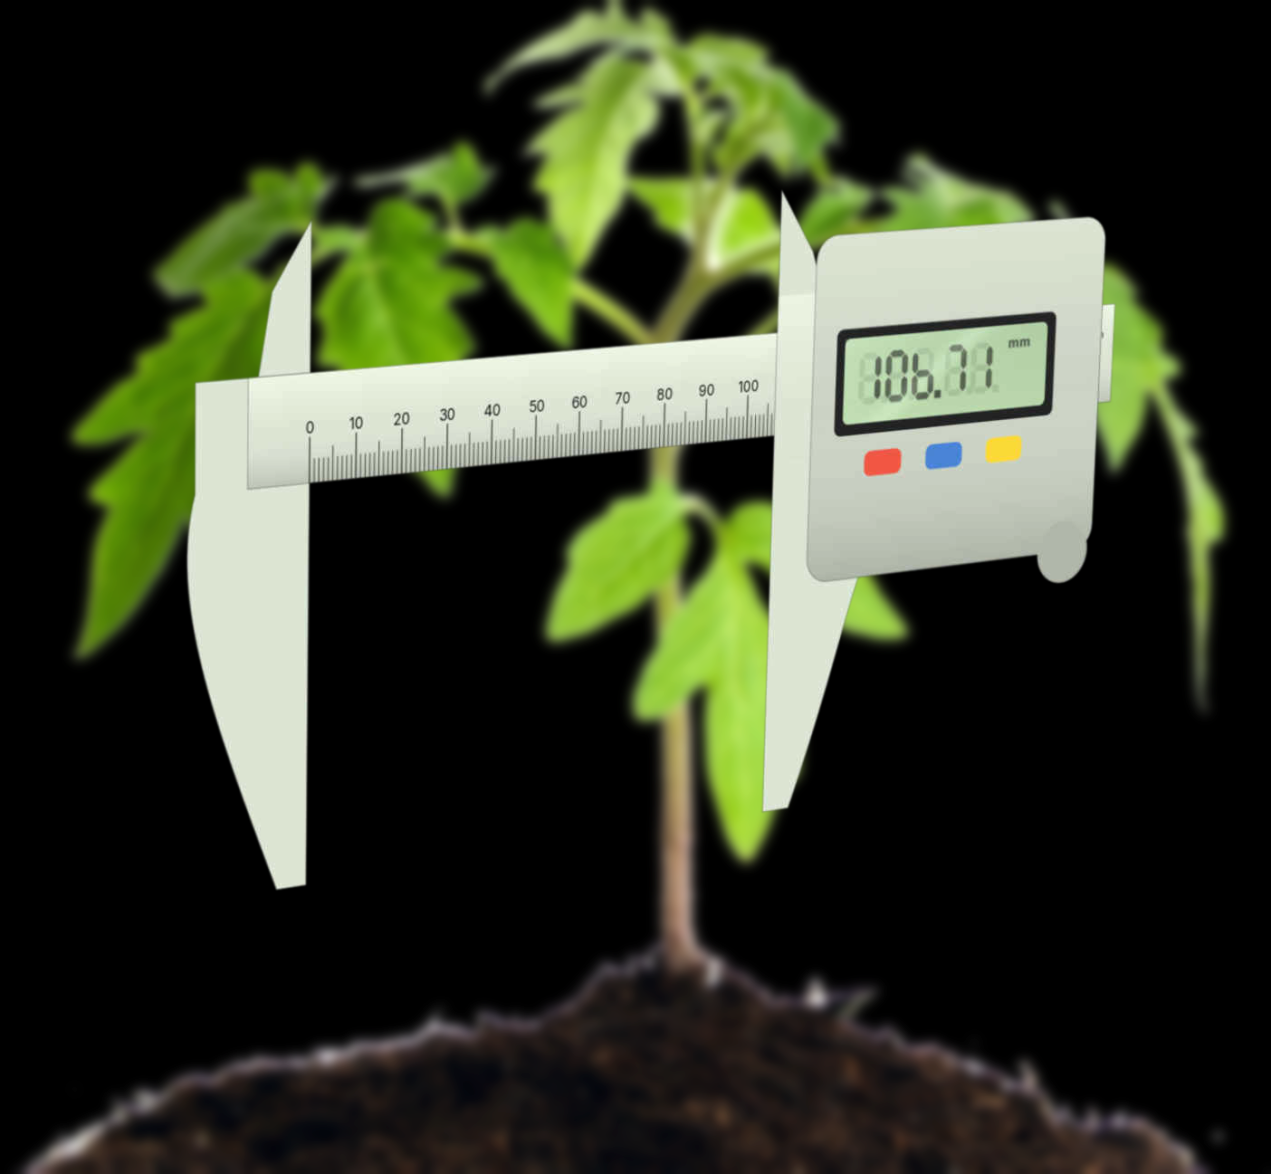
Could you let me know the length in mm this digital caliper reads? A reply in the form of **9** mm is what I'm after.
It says **106.71** mm
